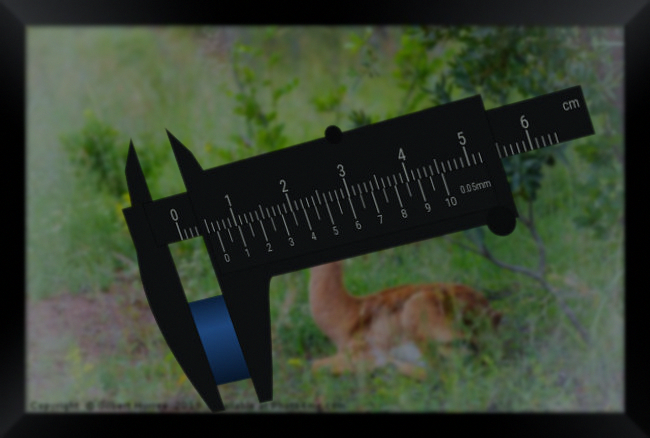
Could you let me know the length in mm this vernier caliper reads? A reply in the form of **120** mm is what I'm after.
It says **6.5** mm
